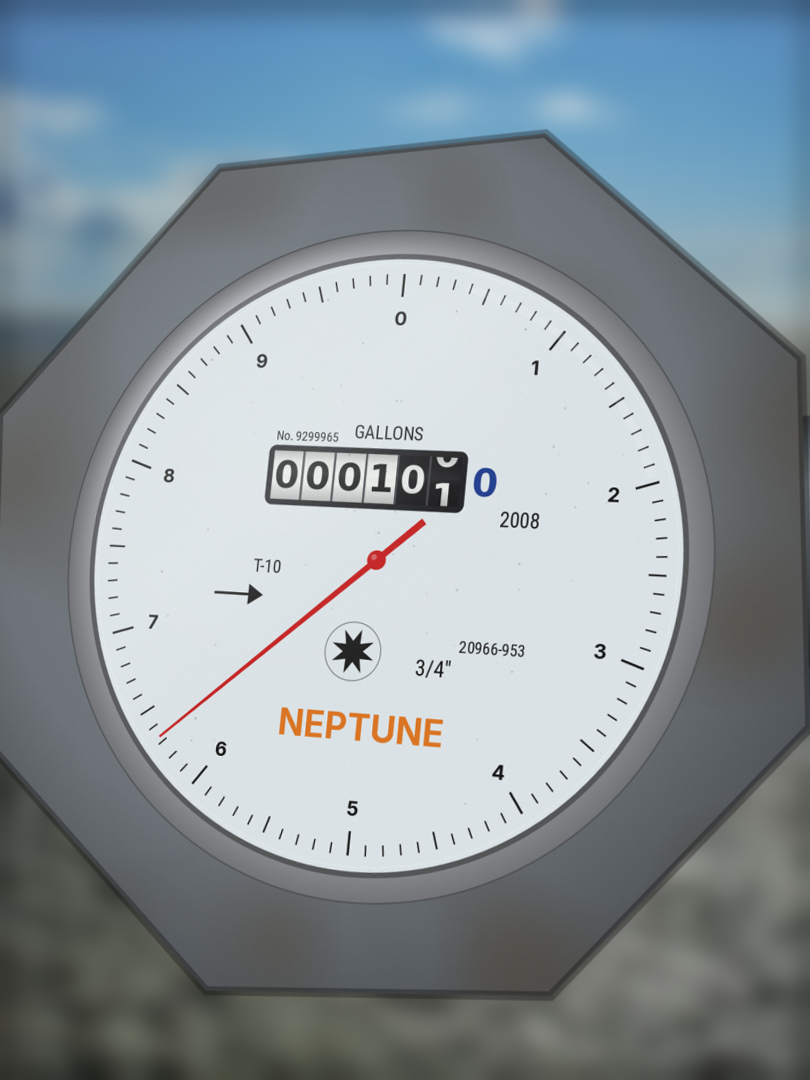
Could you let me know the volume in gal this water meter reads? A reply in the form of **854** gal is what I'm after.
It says **1006.3** gal
